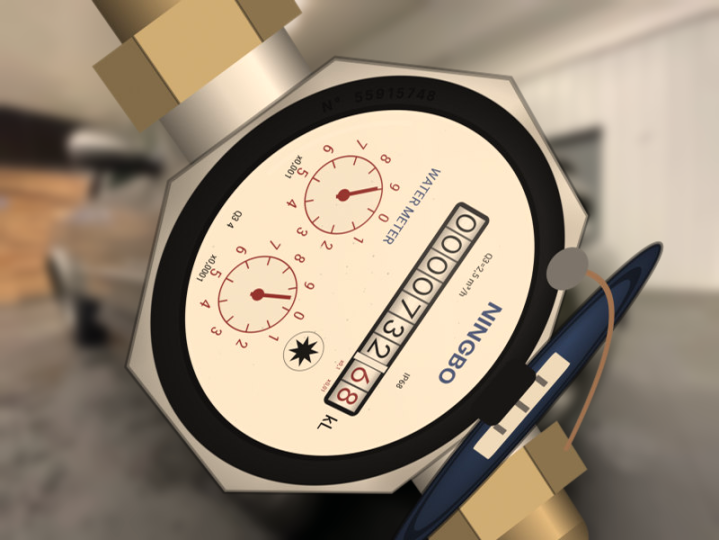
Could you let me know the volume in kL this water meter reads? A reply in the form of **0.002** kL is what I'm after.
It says **732.6889** kL
